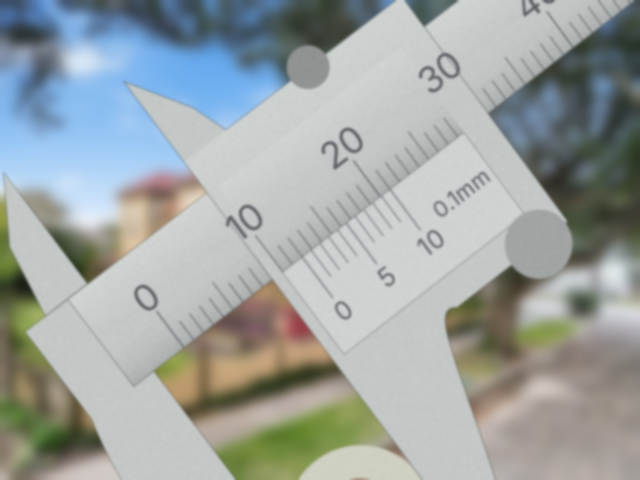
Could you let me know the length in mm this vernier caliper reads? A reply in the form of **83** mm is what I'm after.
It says **12.0** mm
